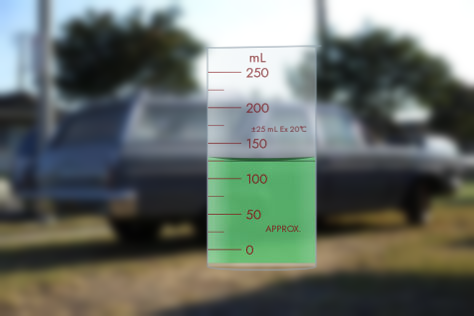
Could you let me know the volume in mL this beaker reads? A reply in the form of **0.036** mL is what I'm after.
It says **125** mL
